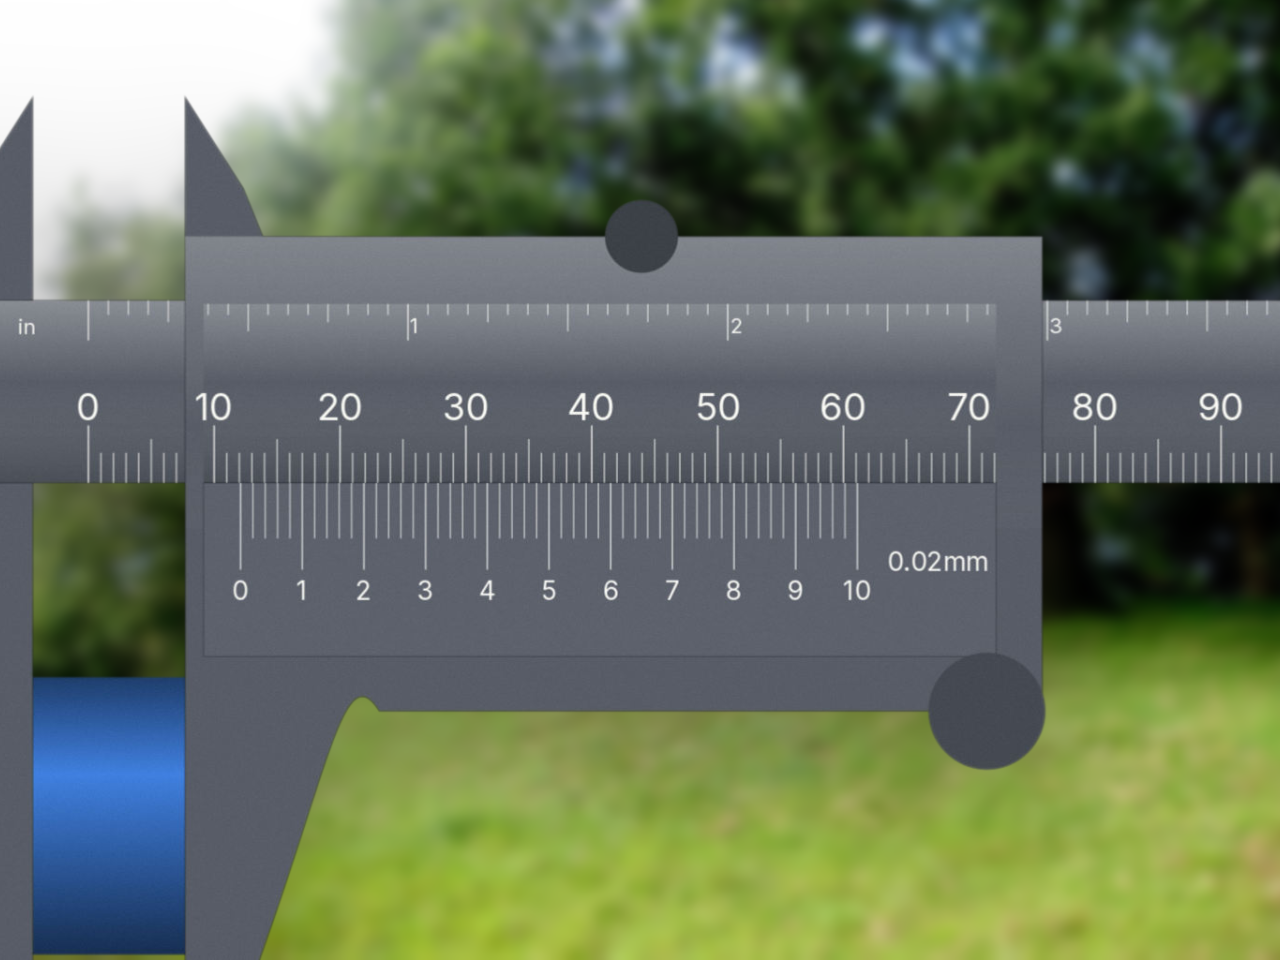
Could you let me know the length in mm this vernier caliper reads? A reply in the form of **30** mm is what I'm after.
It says **12.1** mm
